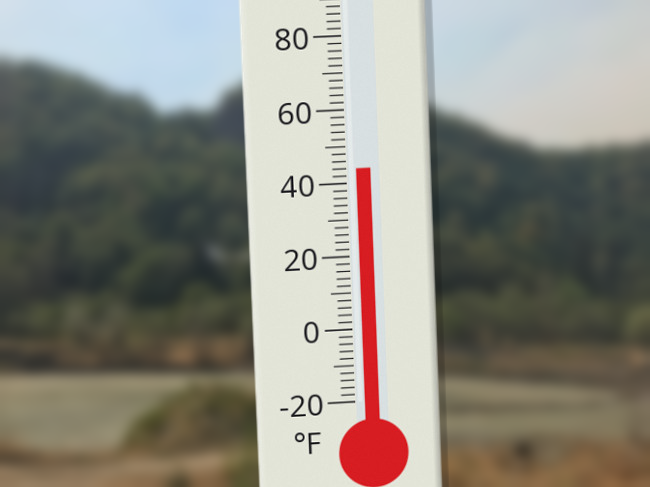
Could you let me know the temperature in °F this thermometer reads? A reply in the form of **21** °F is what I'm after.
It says **44** °F
